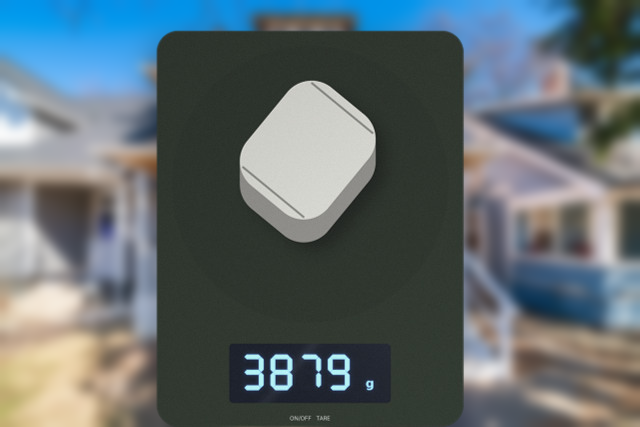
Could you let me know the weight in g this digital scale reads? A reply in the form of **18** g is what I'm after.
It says **3879** g
